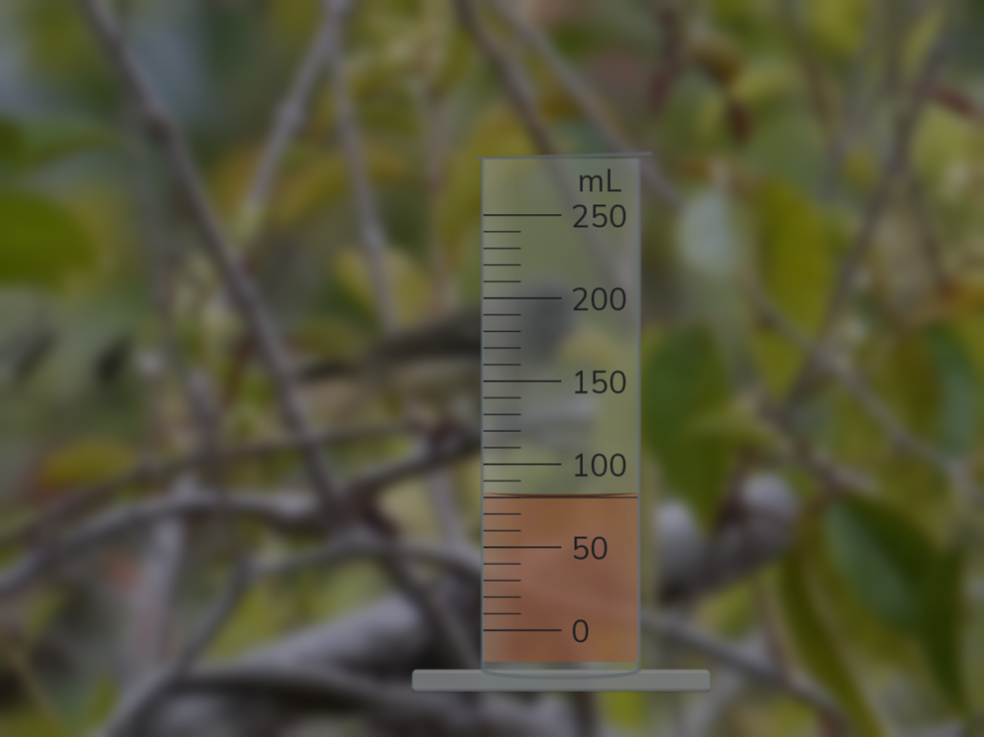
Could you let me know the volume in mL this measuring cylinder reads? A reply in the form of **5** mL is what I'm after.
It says **80** mL
